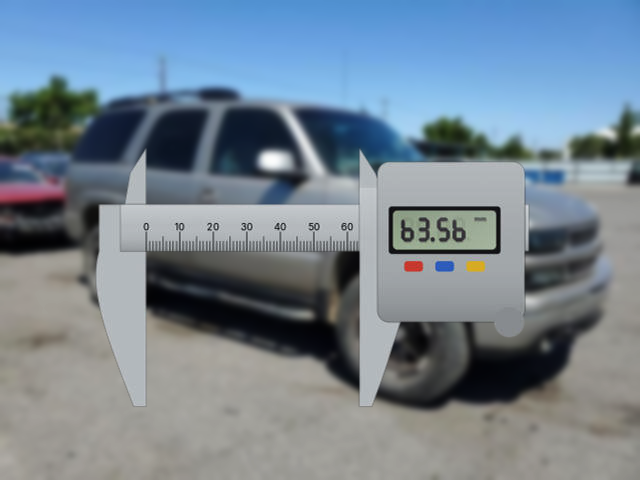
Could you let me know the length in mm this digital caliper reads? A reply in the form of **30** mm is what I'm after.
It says **63.56** mm
